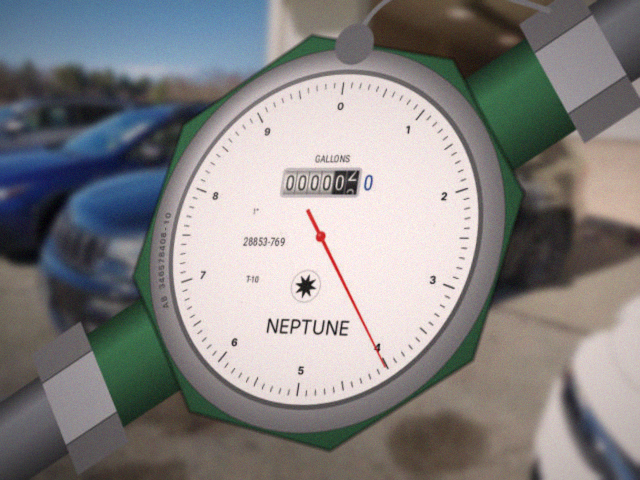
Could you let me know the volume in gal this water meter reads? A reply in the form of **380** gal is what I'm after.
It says **24.0** gal
